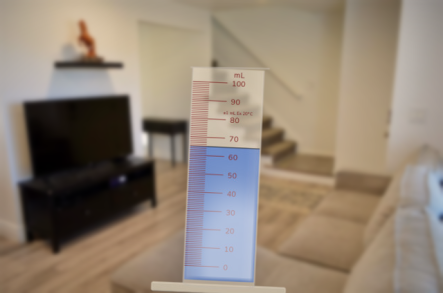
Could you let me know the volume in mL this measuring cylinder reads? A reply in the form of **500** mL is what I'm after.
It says **65** mL
